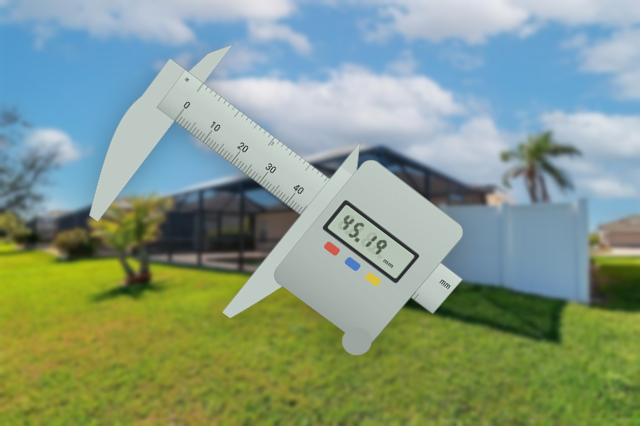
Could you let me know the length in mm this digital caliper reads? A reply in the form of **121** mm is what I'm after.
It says **45.19** mm
